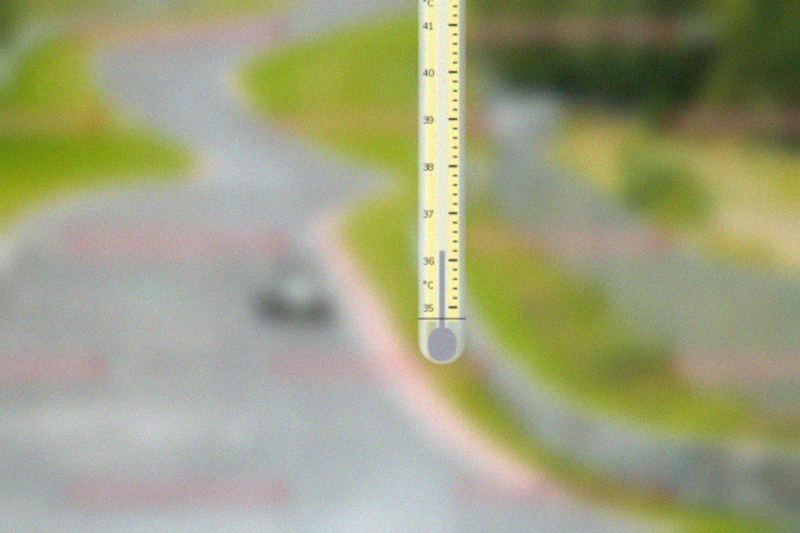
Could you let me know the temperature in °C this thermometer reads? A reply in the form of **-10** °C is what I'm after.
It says **36.2** °C
